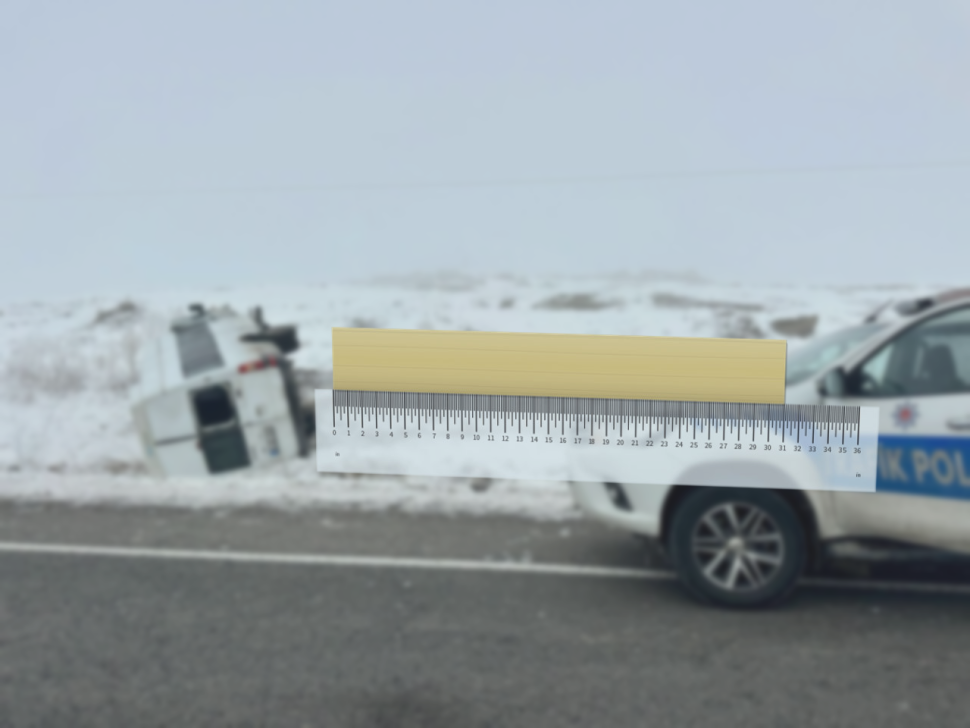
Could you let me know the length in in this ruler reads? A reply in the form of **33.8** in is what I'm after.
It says **31** in
